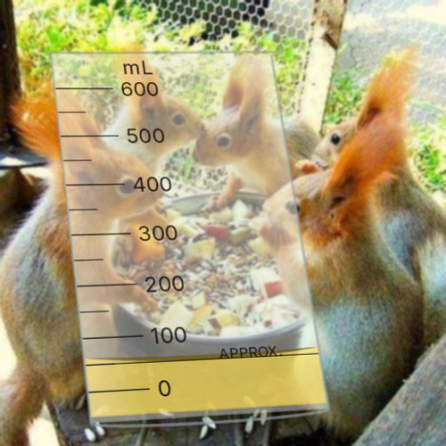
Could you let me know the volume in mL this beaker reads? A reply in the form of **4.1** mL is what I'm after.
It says **50** mL
